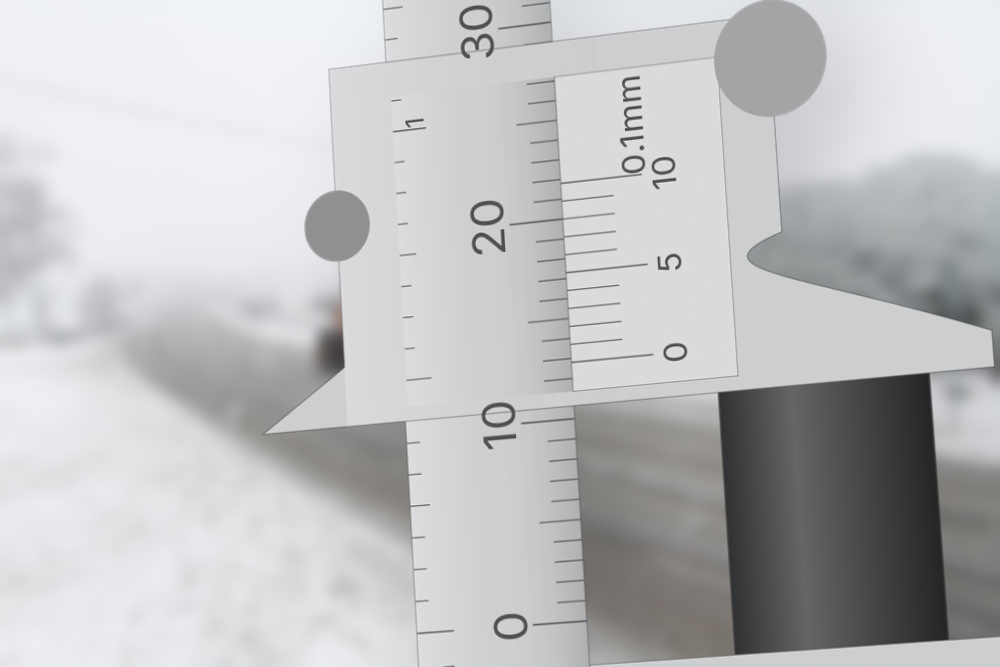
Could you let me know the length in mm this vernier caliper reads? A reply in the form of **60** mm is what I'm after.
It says **12.8** mm
